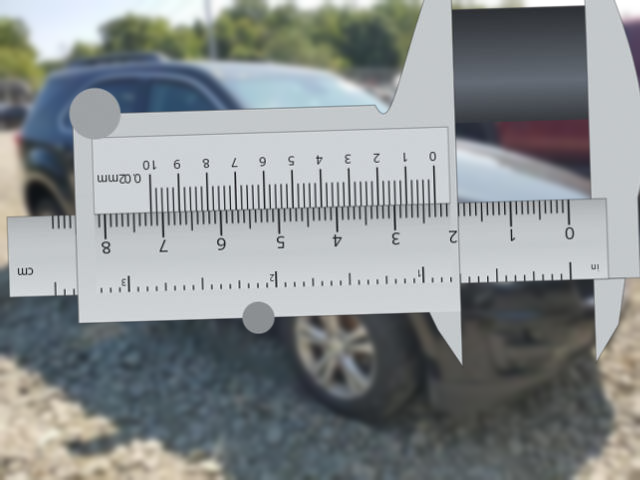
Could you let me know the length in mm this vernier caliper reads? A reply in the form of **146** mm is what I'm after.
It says **23.0** mm
